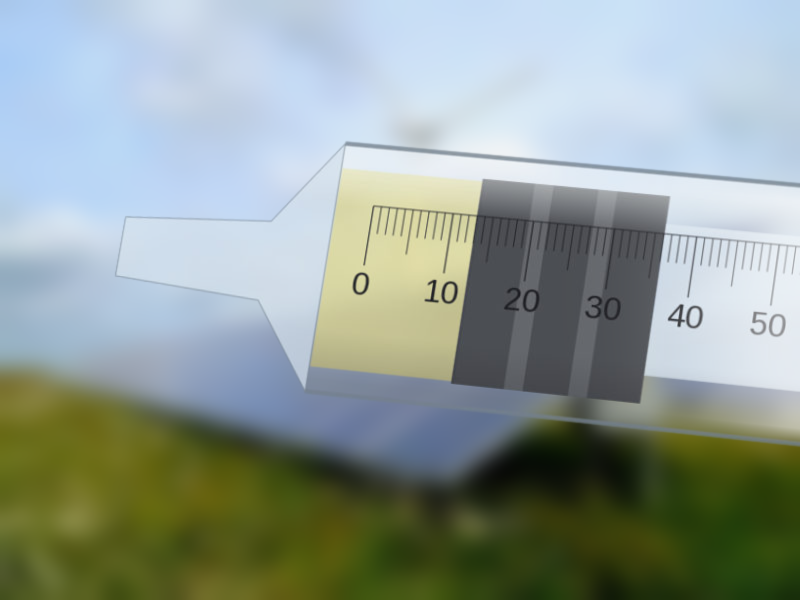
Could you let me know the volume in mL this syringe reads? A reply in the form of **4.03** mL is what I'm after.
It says **13** mL
